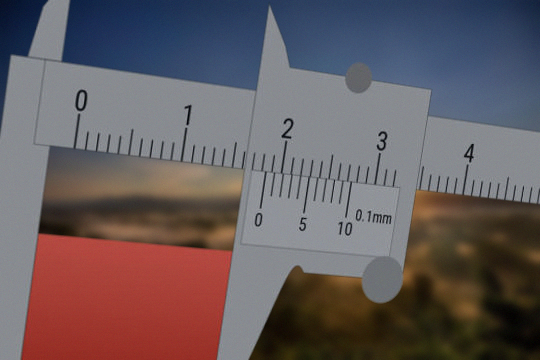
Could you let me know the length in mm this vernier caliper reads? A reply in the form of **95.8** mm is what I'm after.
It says **18.4** mm
